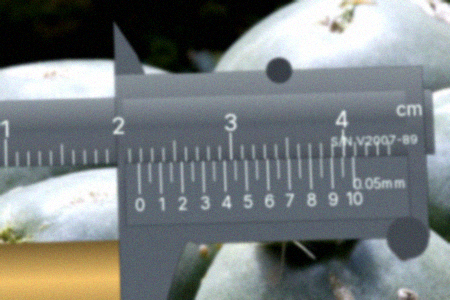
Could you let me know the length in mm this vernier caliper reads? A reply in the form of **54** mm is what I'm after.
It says **21.8** mm
